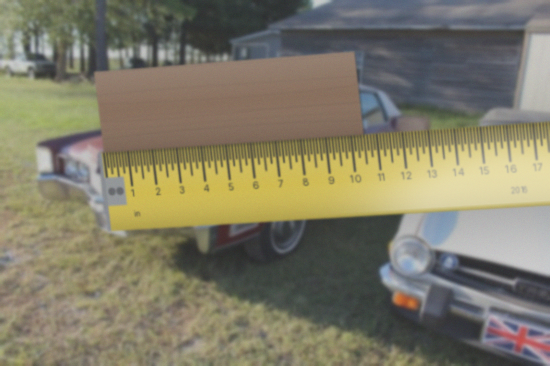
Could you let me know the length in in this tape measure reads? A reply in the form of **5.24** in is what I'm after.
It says **10.5** in
